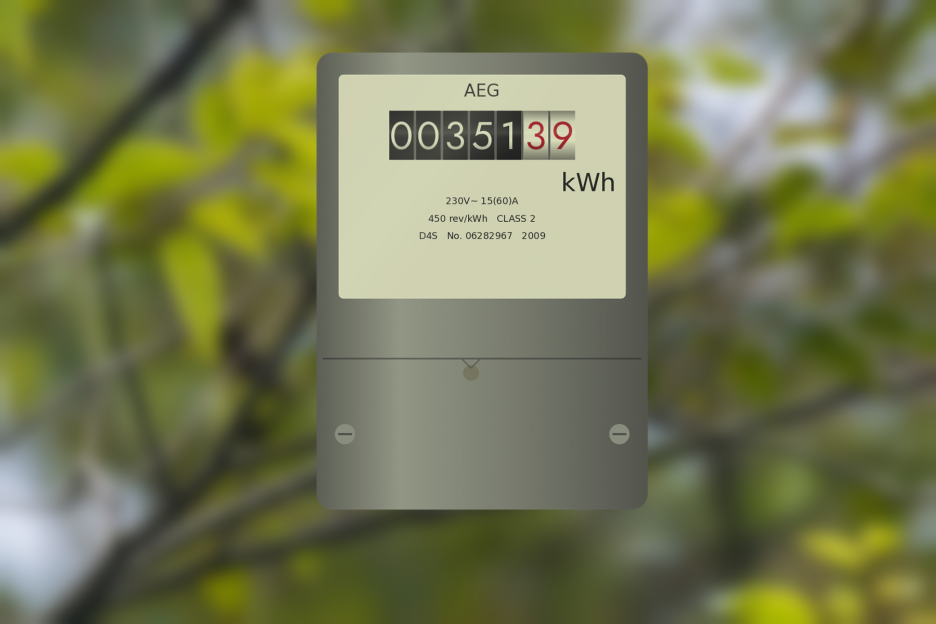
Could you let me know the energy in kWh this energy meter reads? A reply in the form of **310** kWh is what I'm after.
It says **351.39** kWh
